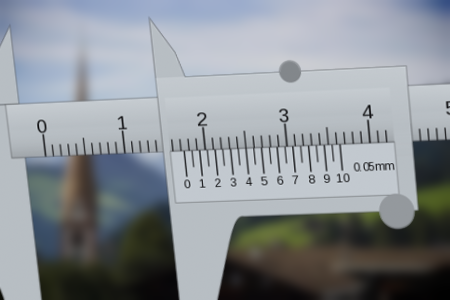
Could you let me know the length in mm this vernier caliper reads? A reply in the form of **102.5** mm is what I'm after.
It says **17.4** mm
